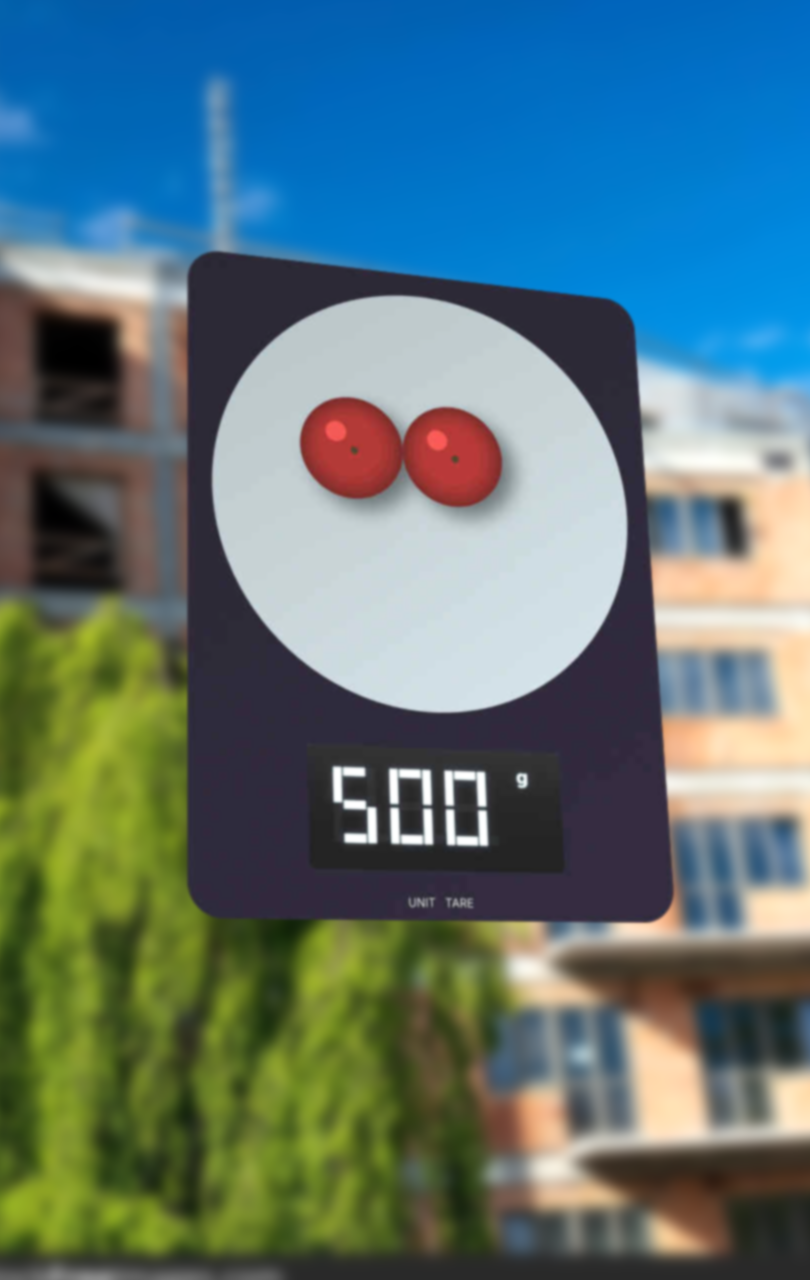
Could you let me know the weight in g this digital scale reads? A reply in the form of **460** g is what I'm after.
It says **500** g
